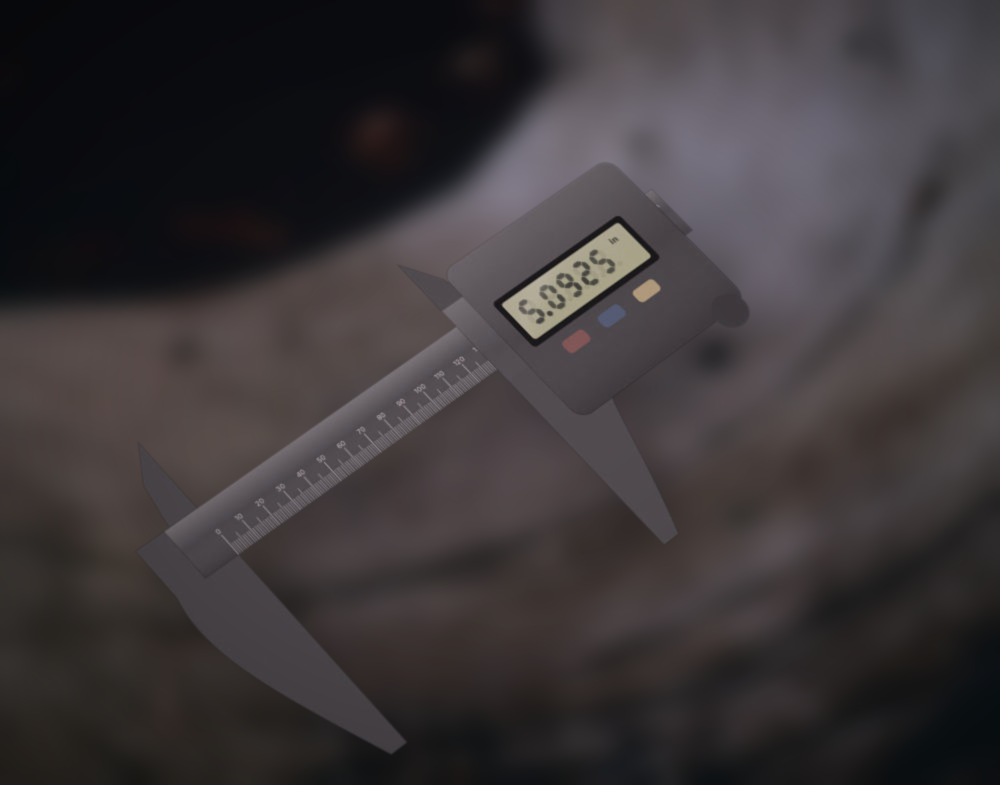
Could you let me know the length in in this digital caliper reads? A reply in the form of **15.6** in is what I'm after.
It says **5.0925** in
